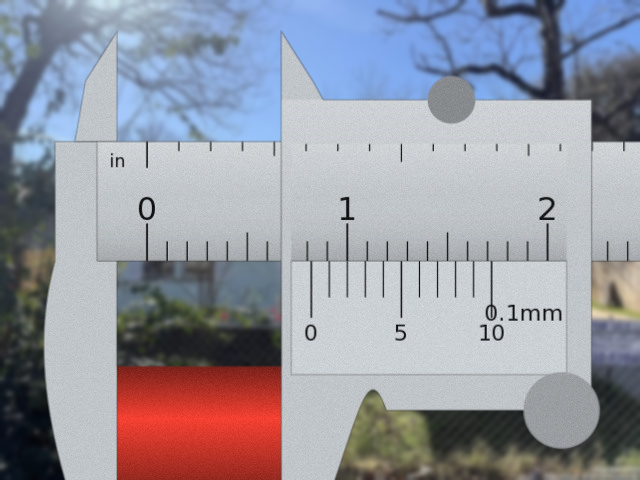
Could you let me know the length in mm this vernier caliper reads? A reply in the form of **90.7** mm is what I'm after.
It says **8.2** mm
